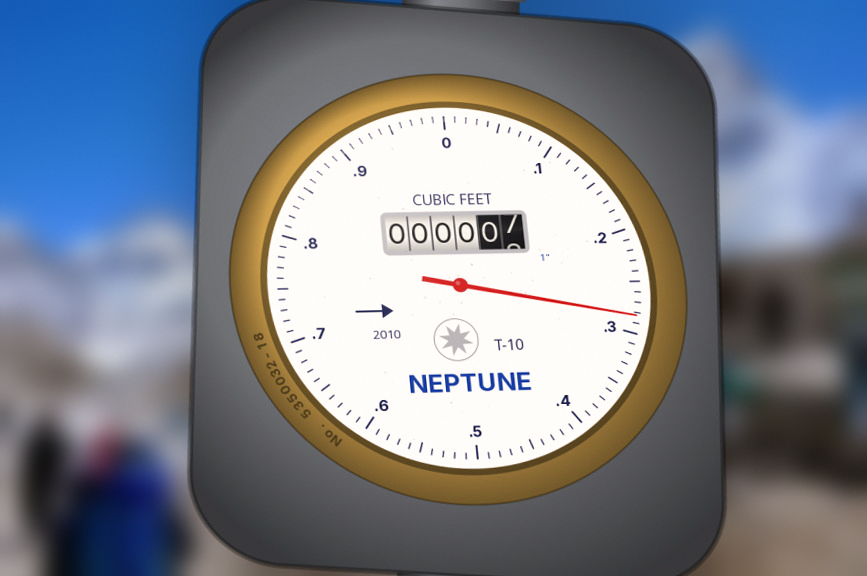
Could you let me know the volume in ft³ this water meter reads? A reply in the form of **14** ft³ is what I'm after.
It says **7.28** ft³
